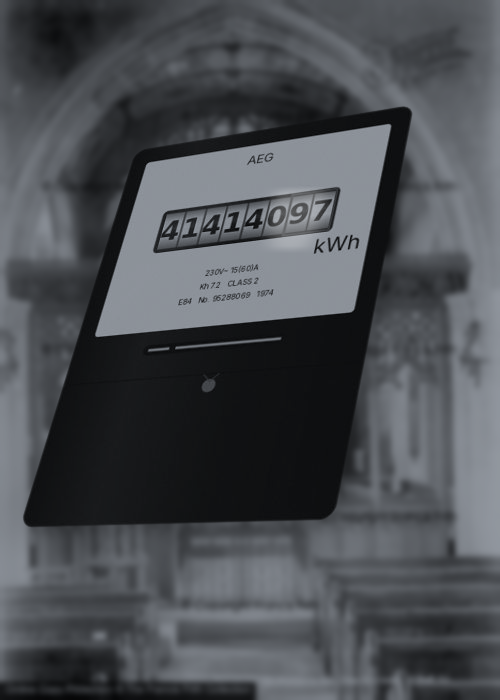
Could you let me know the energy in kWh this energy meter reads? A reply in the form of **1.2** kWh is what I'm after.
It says **414140.97** kWh
